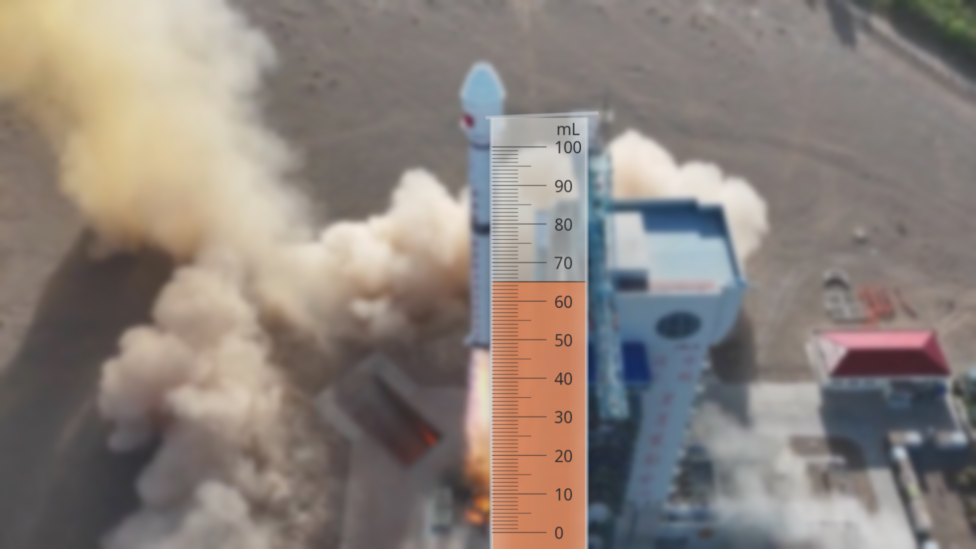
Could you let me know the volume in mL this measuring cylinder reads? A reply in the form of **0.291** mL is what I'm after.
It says **65** mL
